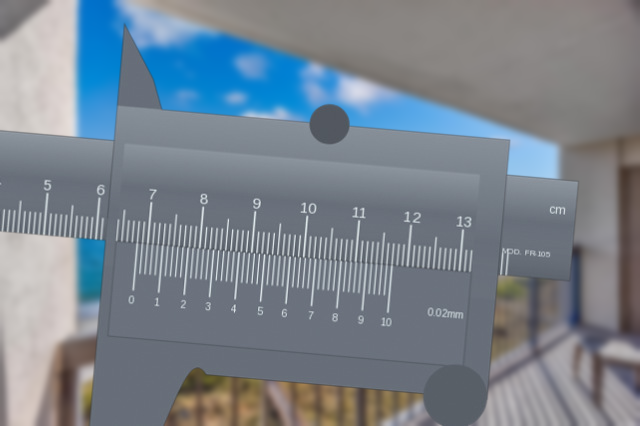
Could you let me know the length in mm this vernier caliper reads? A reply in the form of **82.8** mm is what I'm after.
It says **68.0** mm
